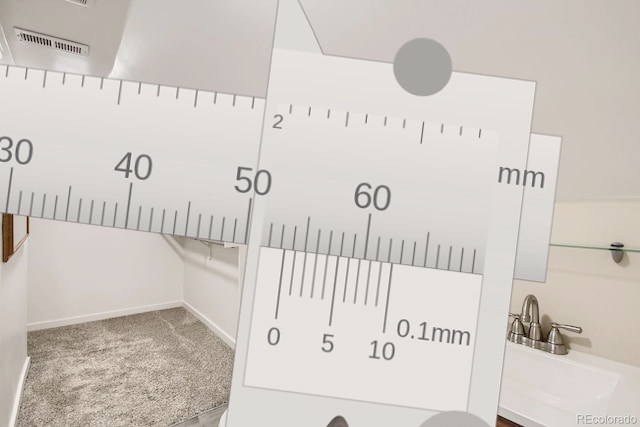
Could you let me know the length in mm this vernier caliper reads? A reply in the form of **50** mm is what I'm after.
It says **53.3** mm
